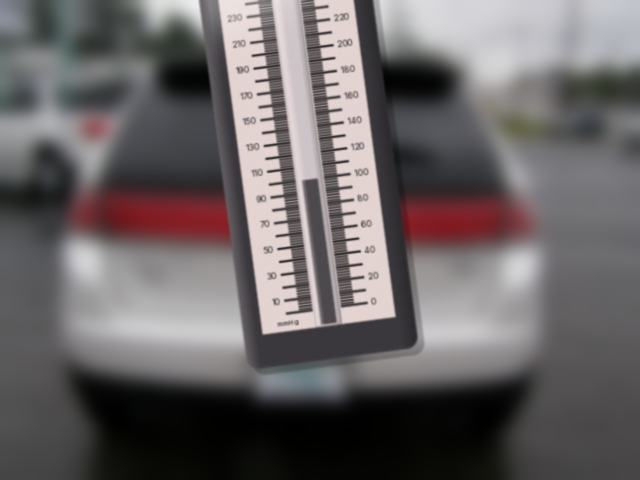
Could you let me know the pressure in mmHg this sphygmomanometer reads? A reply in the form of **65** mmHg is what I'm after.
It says **100** mmHg
